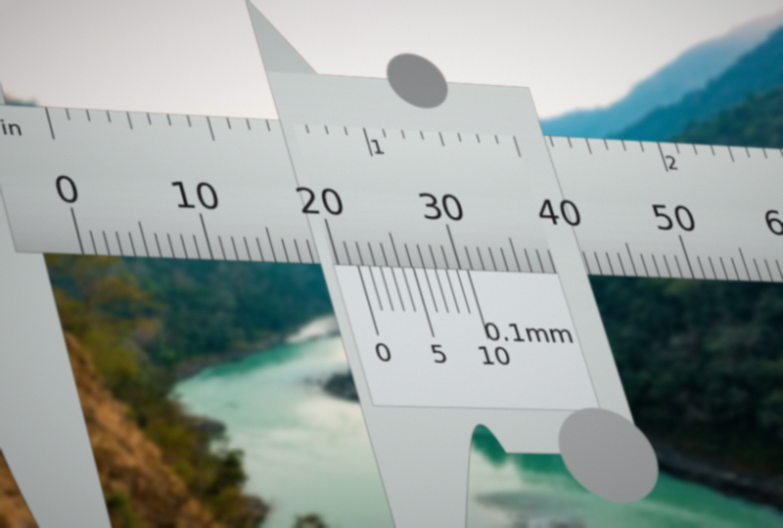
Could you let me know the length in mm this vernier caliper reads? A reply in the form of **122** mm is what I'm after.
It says **21.6** mm
